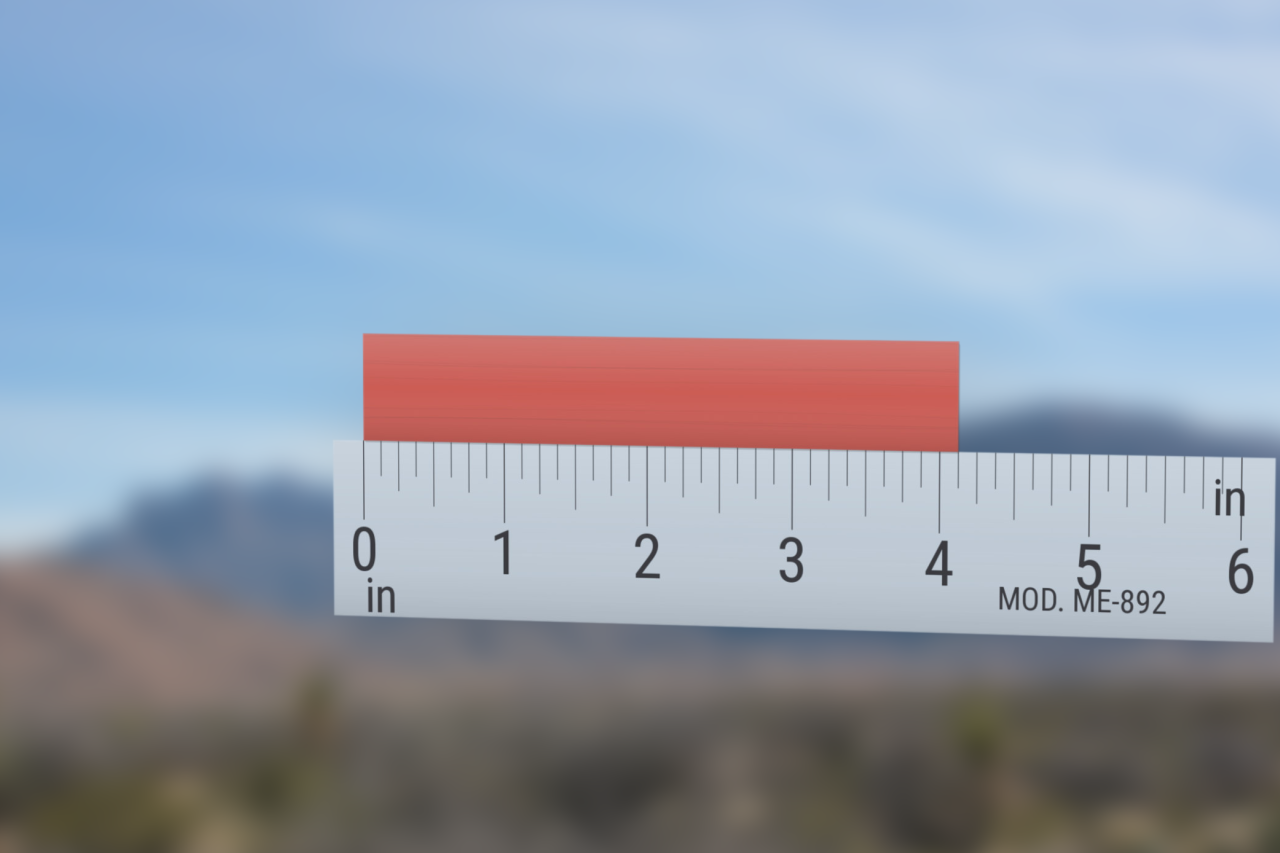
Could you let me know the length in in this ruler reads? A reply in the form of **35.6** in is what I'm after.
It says **4.125** in
